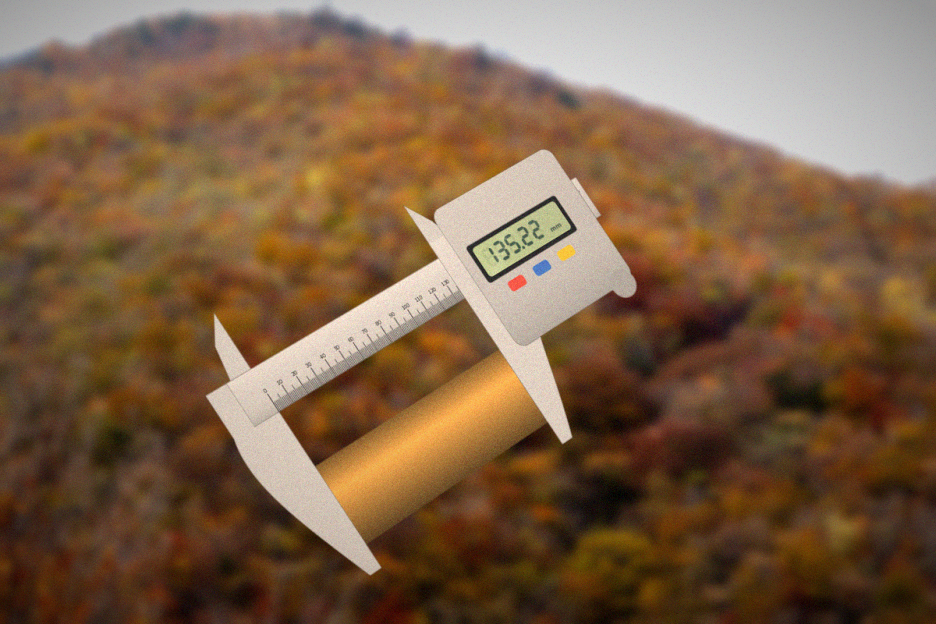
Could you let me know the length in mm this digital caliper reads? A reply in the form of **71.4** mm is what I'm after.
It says **135.22** mm
